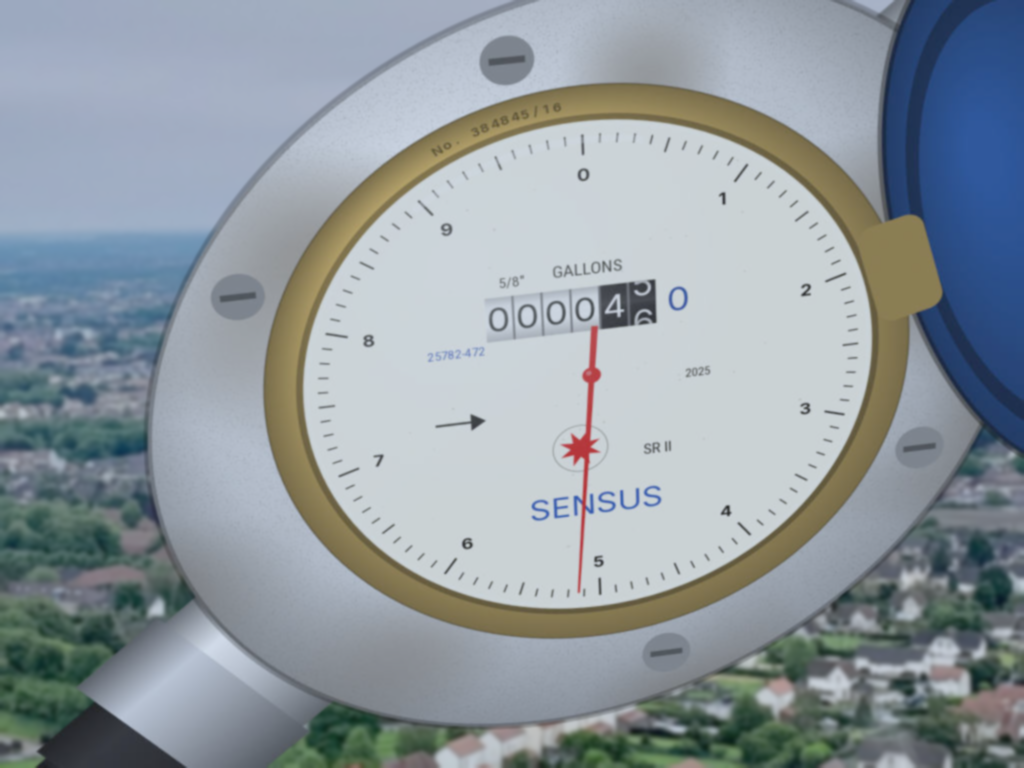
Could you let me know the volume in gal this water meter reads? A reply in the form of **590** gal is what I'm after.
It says **455.1** gal
